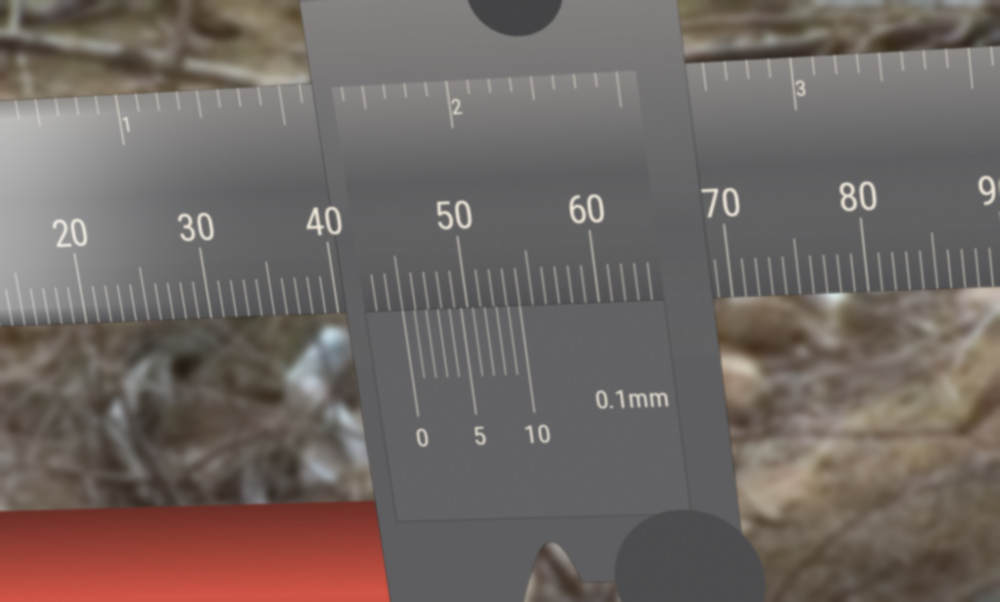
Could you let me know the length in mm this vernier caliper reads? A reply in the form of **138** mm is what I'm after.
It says **45.0** mm
